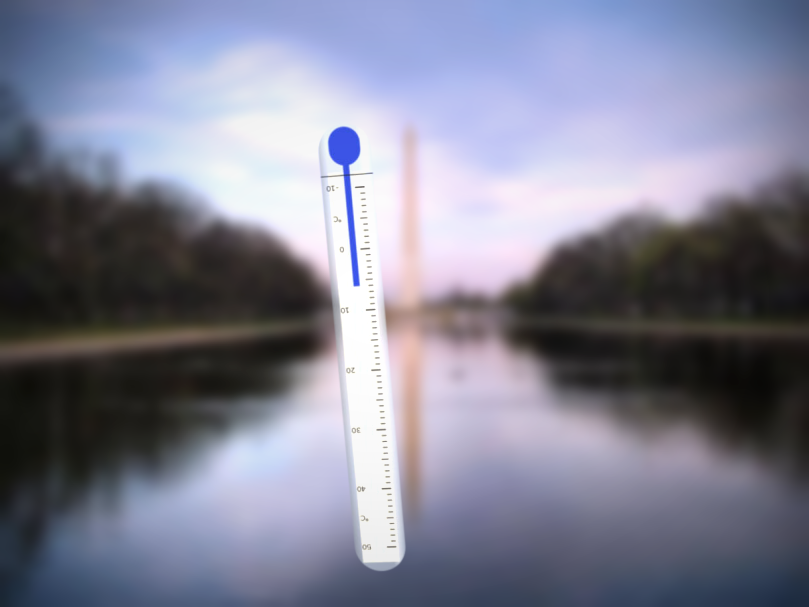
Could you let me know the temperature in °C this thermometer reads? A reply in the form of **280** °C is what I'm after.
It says **6** °C
